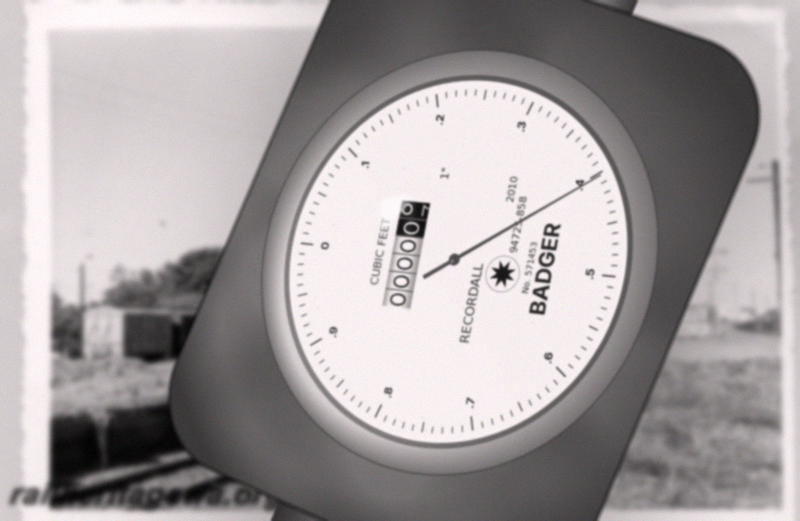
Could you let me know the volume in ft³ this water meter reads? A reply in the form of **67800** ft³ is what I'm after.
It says **6.40** ft³
